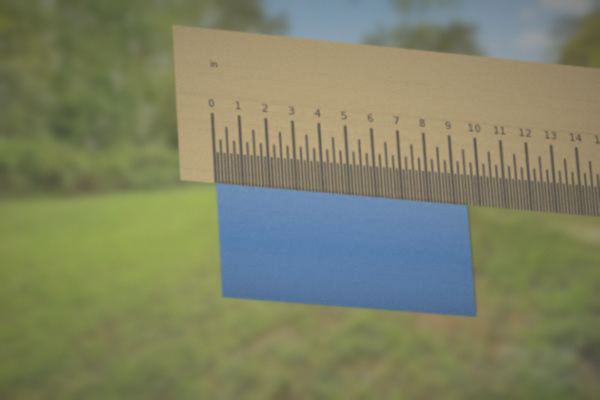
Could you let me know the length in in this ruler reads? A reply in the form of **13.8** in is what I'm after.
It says **9.5** in
